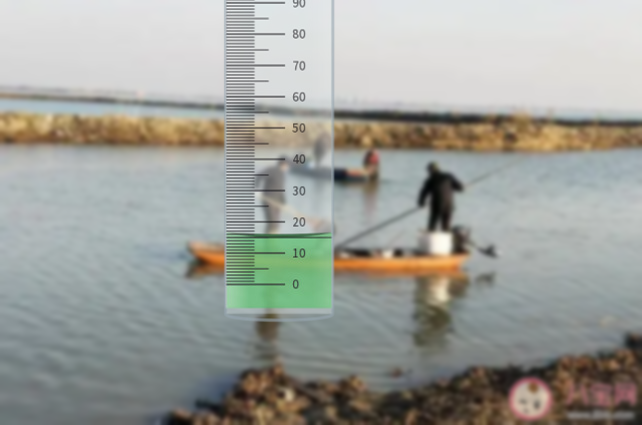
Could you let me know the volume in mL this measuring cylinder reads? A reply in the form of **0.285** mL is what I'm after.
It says **15** mL
